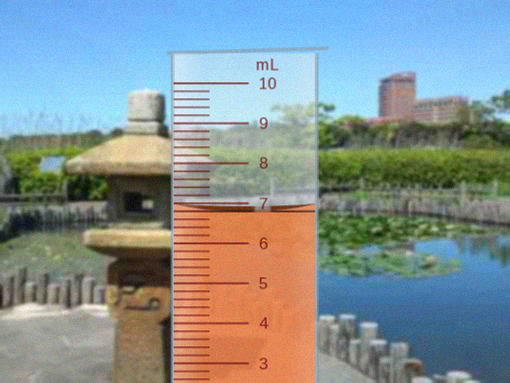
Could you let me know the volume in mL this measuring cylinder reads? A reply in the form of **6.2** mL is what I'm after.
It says **6.8** mL
